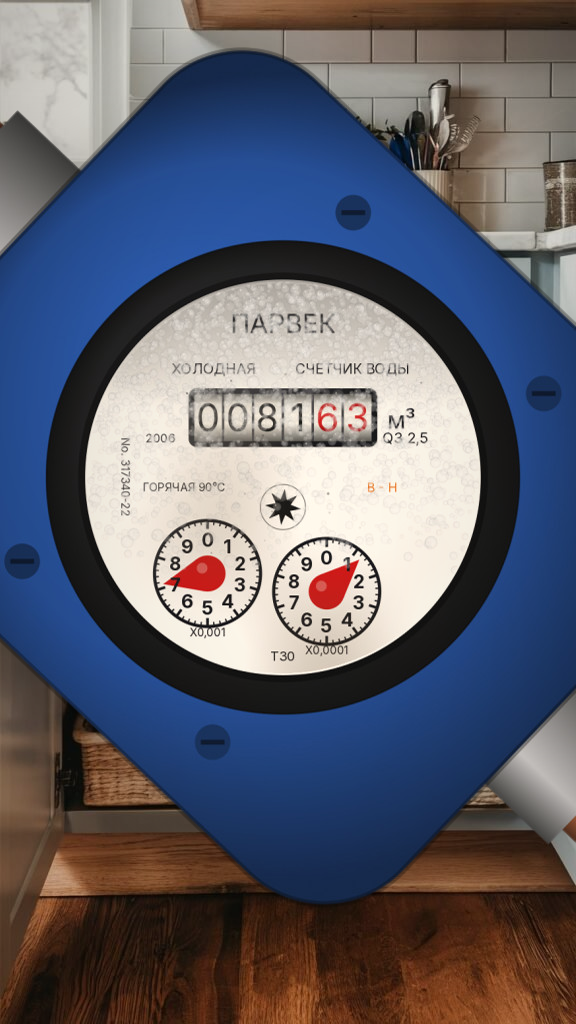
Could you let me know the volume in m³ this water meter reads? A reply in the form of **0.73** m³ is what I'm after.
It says **81.6371** m³
